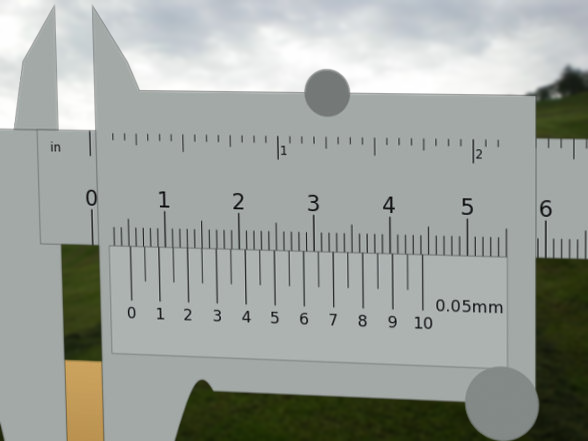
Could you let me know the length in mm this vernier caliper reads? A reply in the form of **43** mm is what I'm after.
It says **5.2** mm
